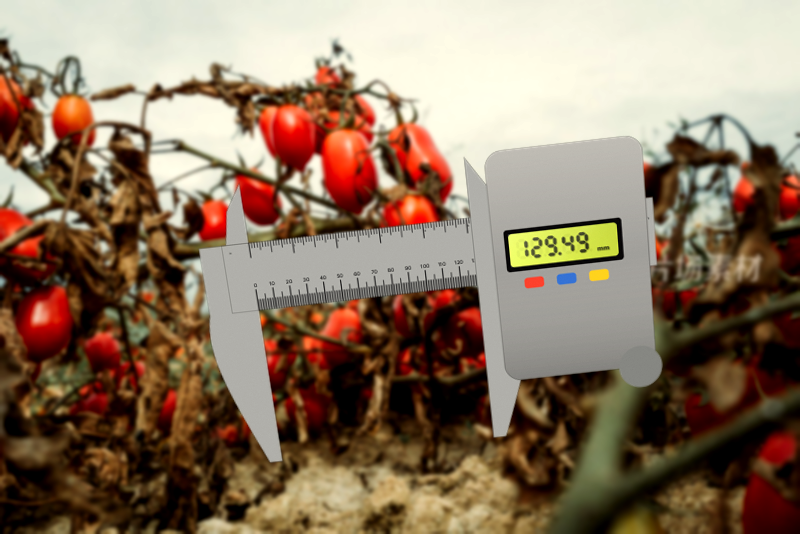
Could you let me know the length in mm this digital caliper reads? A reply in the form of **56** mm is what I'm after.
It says **129.49** mm
